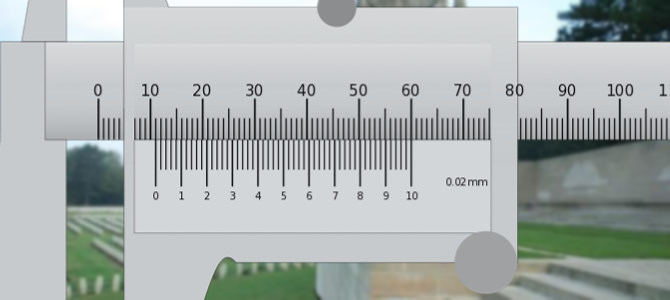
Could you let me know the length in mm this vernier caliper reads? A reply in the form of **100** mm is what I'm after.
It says **11.0** mm
